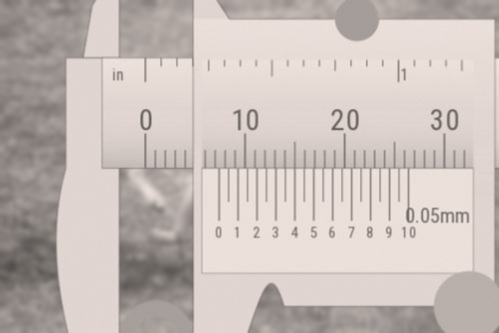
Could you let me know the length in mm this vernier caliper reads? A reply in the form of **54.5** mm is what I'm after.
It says **7.4** mm
